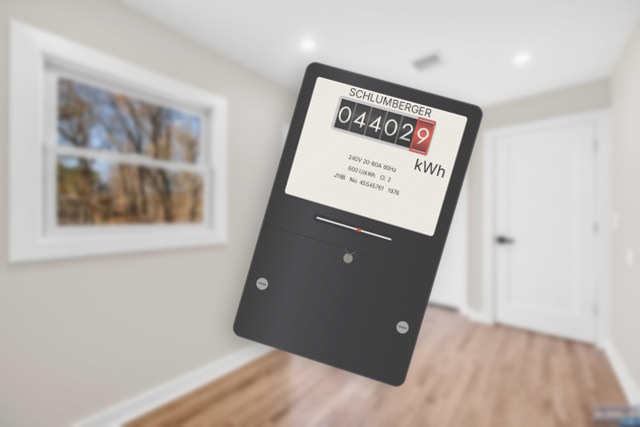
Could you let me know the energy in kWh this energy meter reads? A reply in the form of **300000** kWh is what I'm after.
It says **4402.9** kWh
